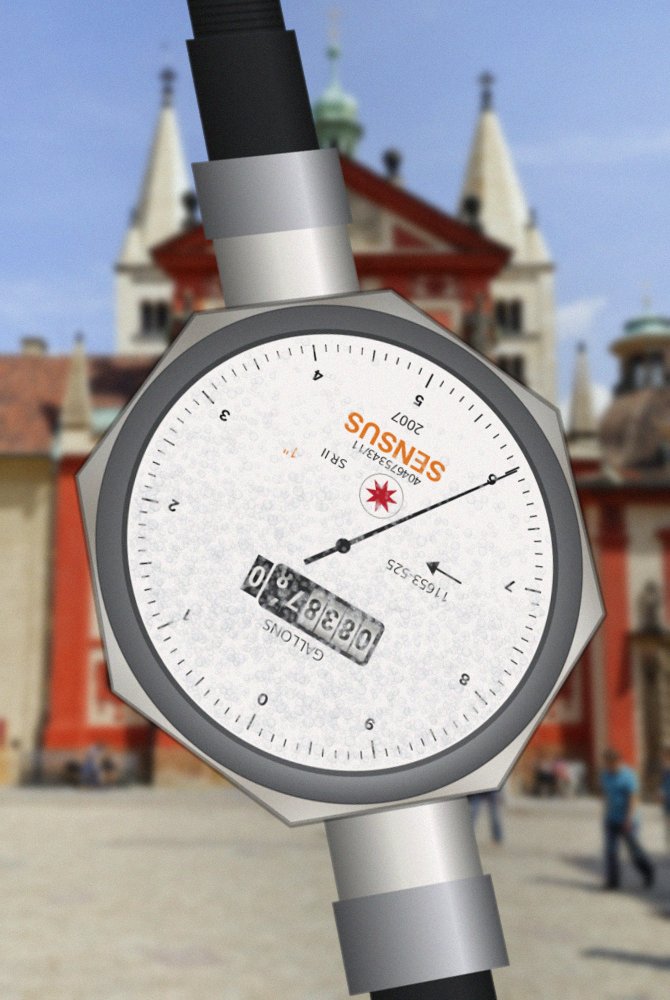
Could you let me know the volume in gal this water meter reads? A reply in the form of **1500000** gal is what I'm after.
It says **838776.0** gal
